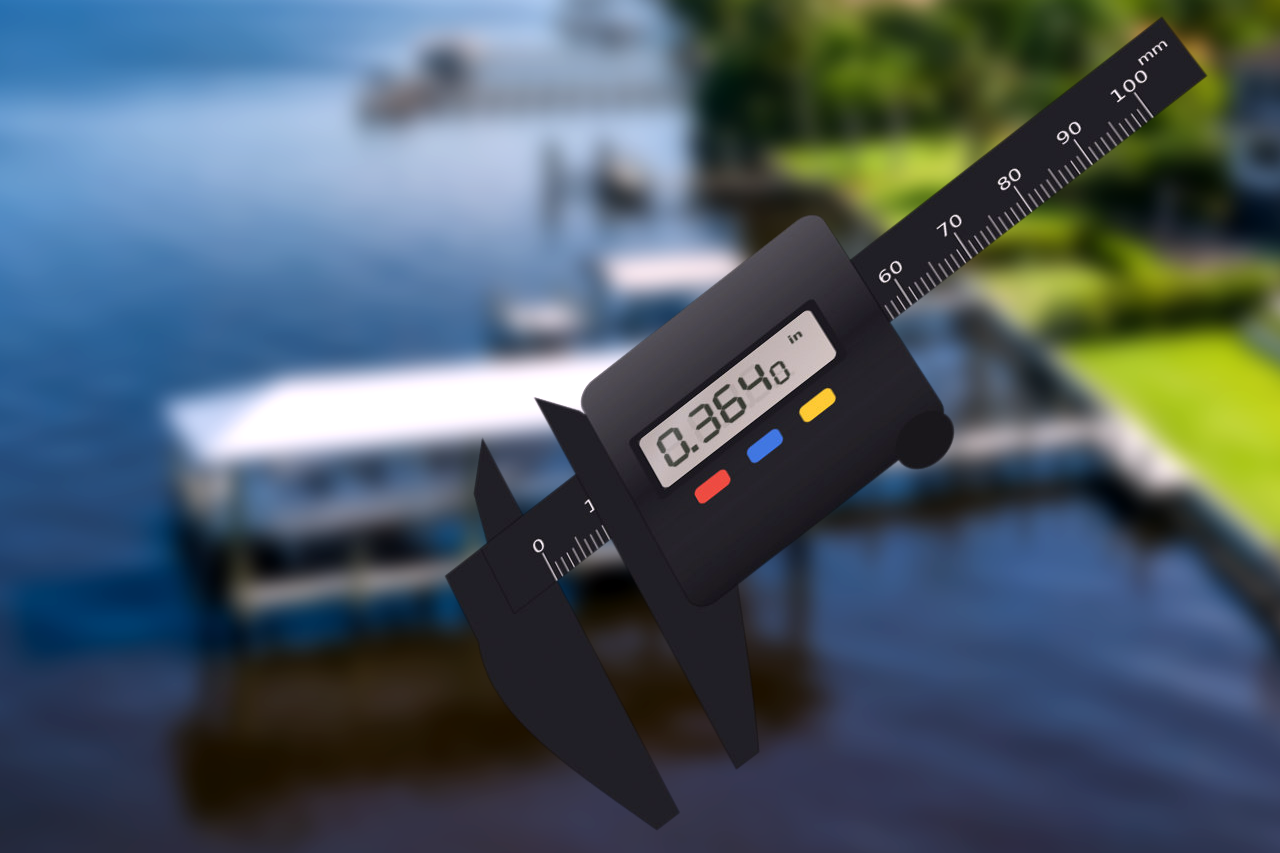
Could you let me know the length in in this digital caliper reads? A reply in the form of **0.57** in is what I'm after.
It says **0.3640** in
